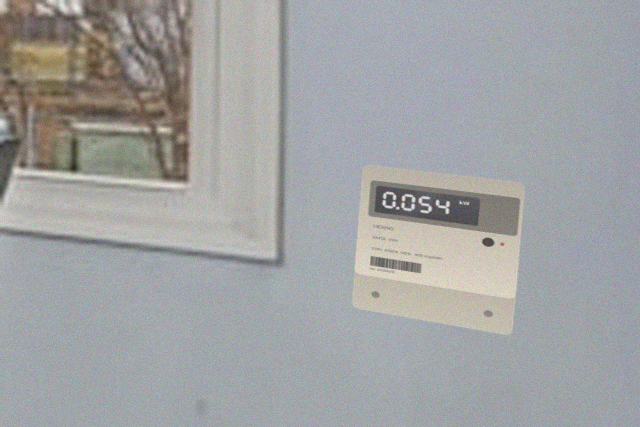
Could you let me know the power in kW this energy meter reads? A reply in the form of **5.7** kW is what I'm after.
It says **0.054** kW
